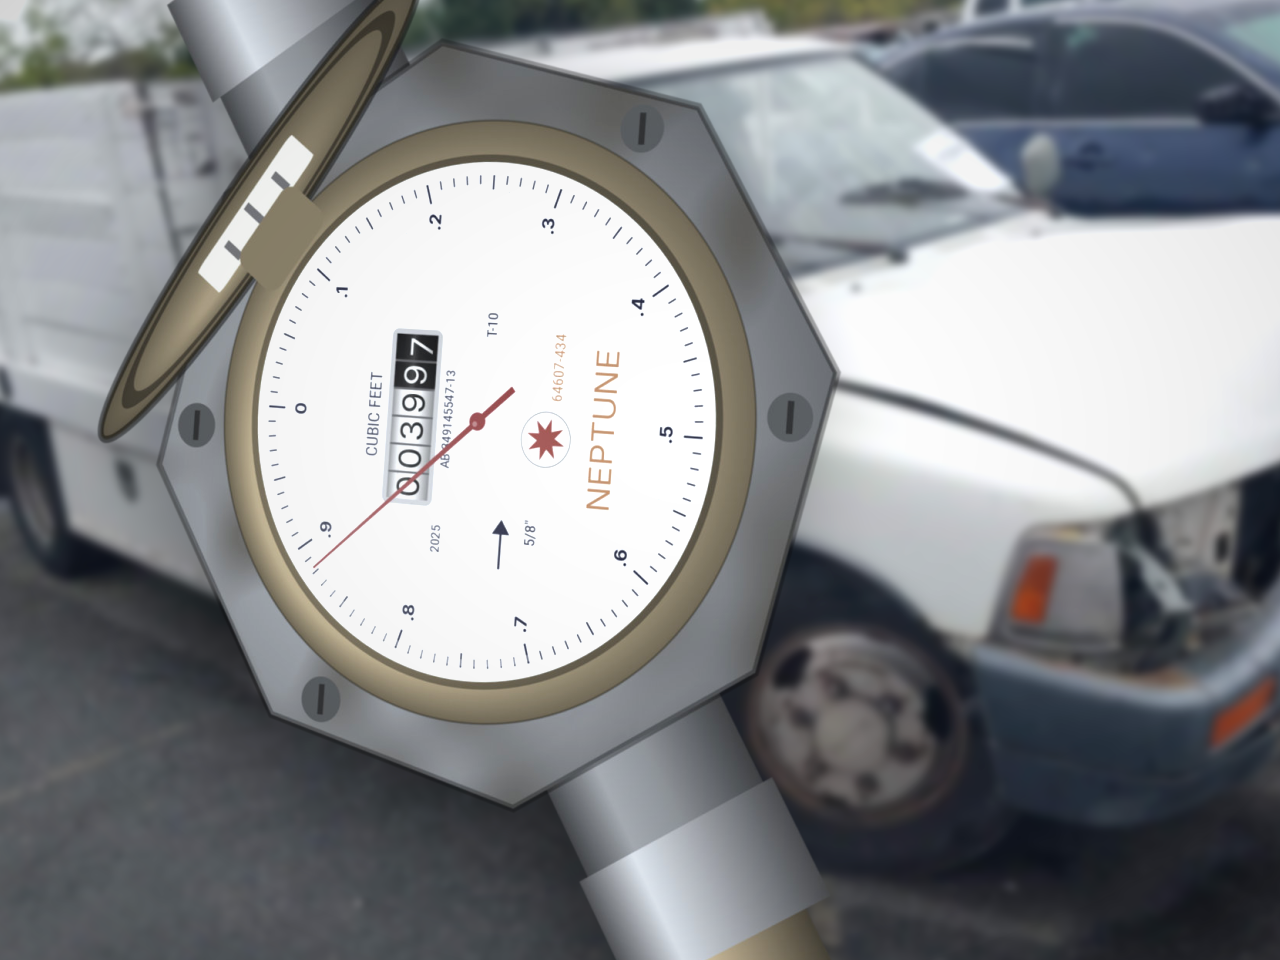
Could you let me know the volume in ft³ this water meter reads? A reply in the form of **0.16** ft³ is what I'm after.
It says **3996.88** ft³
